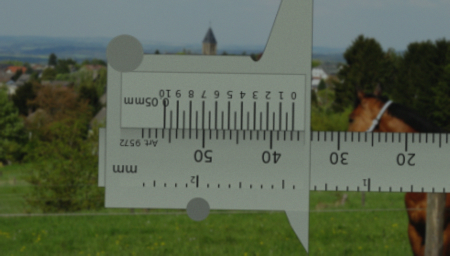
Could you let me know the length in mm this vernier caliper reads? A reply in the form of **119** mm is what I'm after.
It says **36.8** mm
